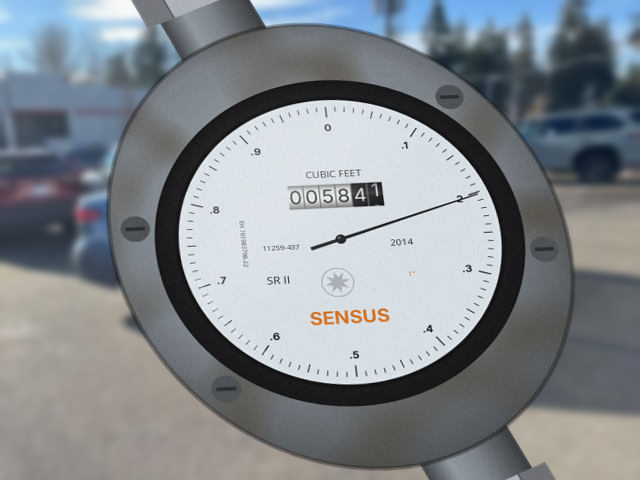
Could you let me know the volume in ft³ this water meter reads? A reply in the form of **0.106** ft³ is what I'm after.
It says **5841.20** ft³
